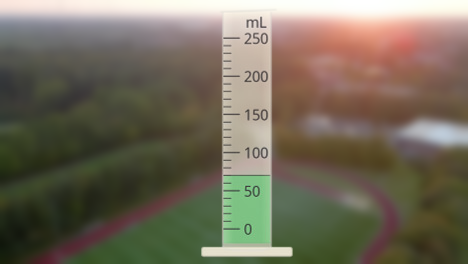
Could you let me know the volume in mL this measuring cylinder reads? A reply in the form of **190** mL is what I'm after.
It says **70** mL
